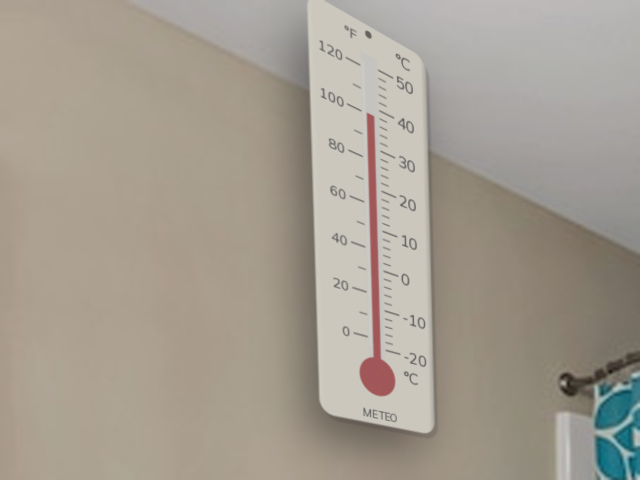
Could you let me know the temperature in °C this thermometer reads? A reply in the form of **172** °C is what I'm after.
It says **38** °C
